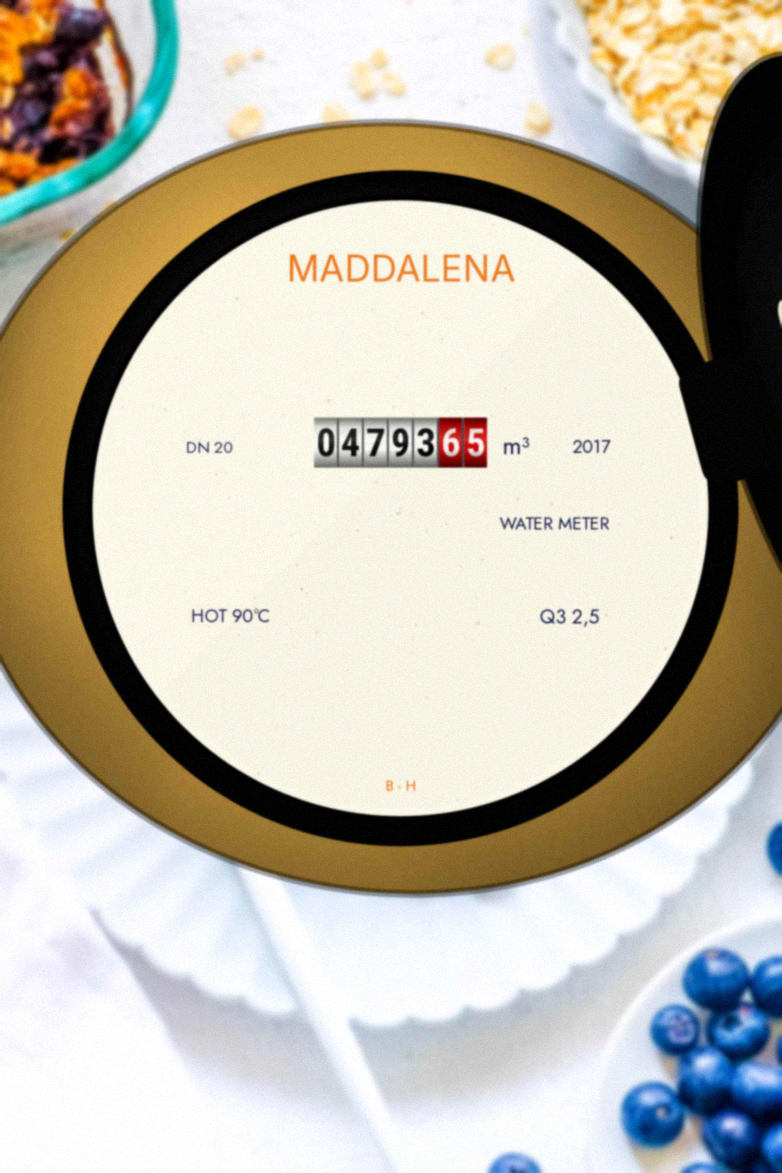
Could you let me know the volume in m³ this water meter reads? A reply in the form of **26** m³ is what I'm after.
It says **4793.65** m³
